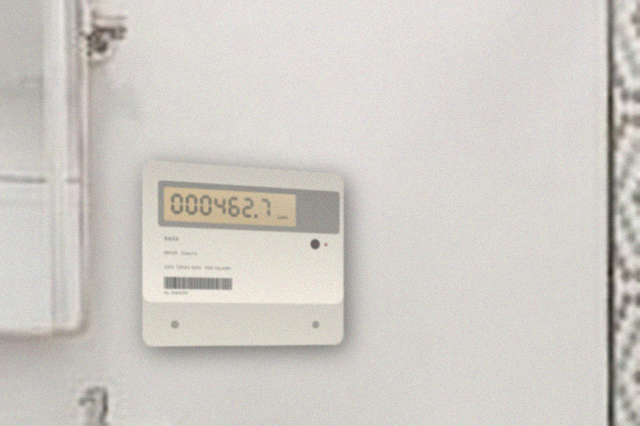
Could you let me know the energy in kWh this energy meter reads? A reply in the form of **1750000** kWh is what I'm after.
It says **462.7** kWh
